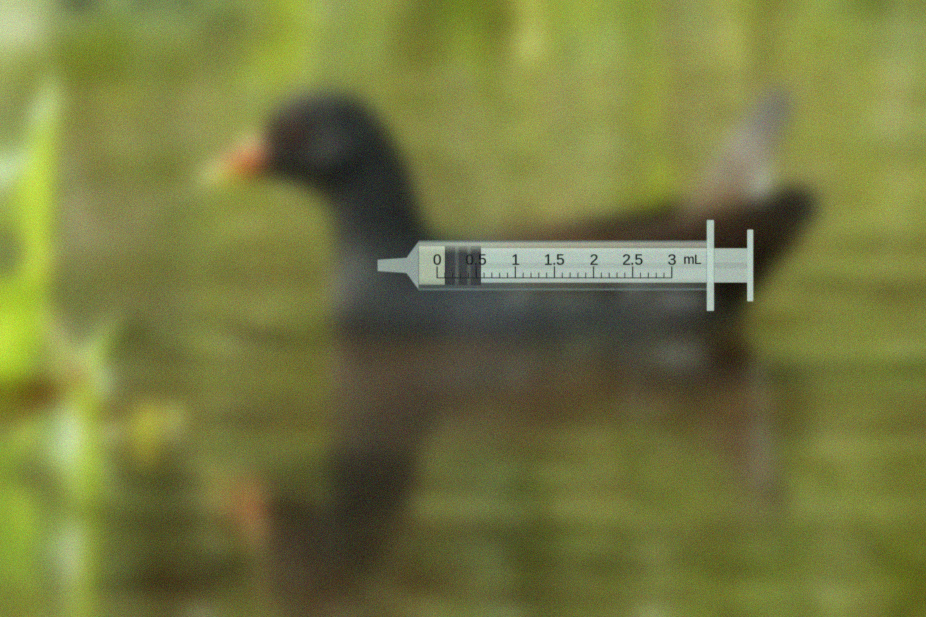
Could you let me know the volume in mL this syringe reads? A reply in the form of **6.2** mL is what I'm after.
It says **0.1** mL
